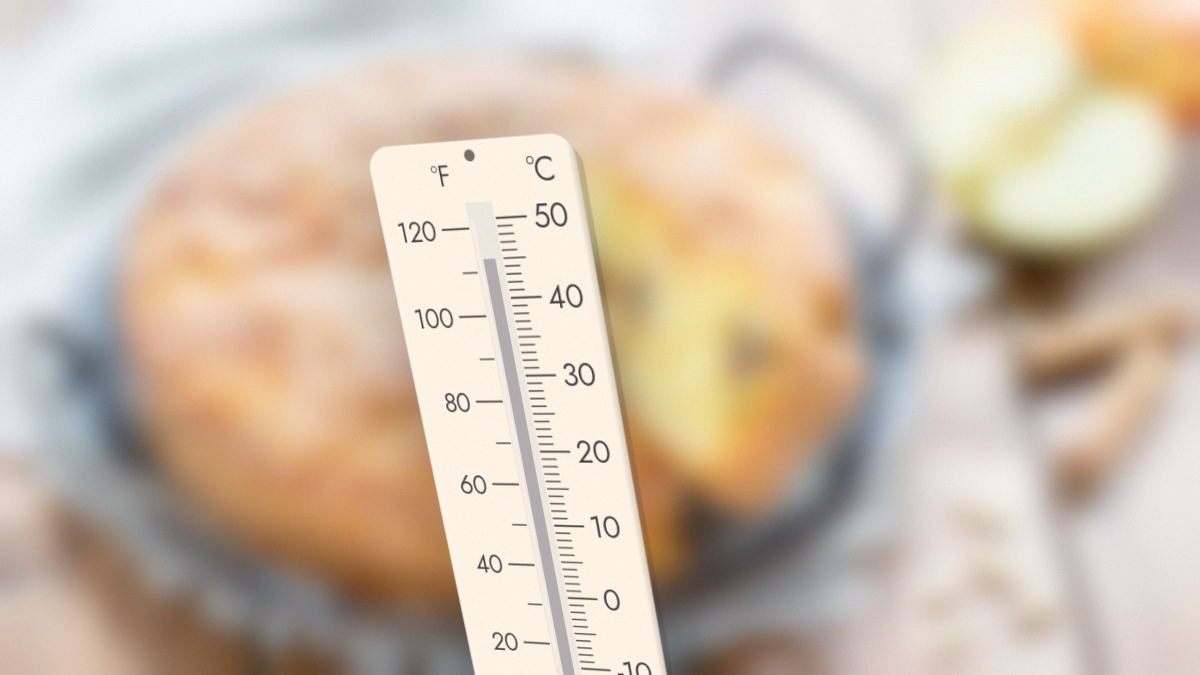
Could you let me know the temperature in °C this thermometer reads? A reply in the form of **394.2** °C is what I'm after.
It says **45** °C
